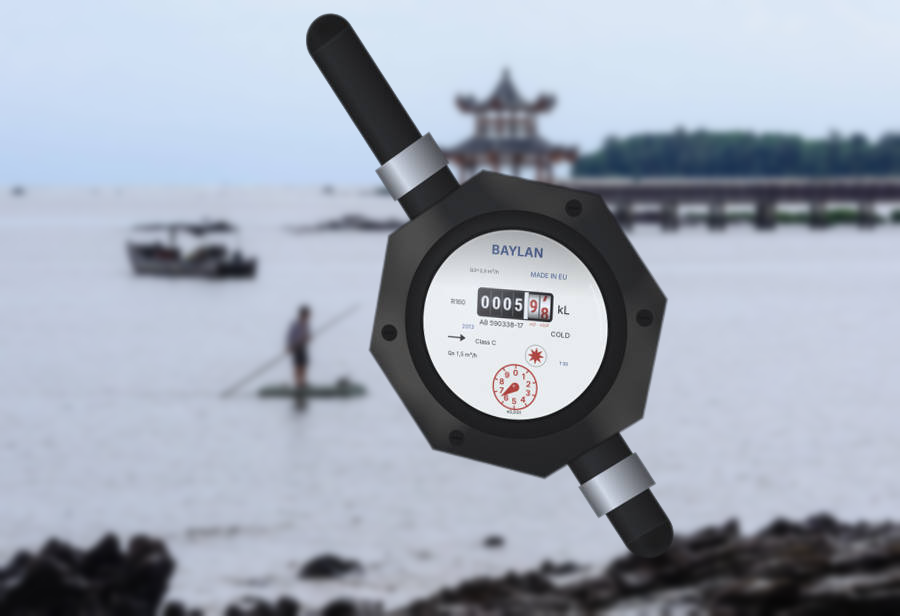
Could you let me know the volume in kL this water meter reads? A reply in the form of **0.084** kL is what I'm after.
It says **5.976** kL
